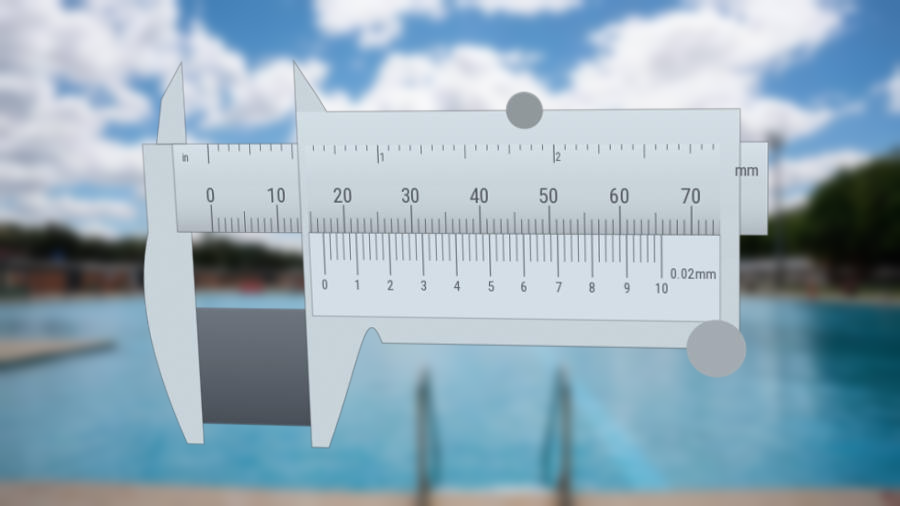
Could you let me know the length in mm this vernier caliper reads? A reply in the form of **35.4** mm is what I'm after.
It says **16.8** mm
